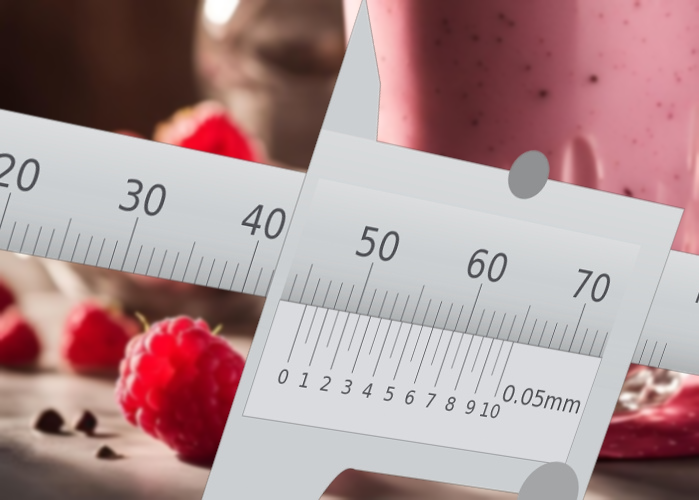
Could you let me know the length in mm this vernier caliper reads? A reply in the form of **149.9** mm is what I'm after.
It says **45.6** mm
